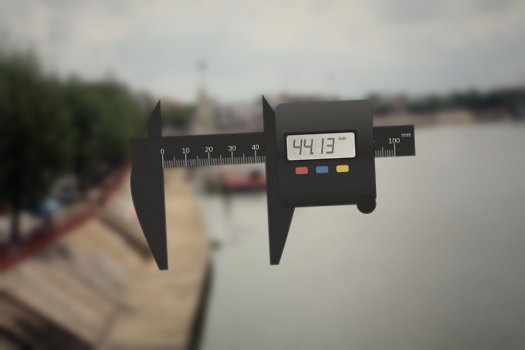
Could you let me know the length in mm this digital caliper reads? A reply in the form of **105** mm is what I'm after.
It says **44.13** mm
